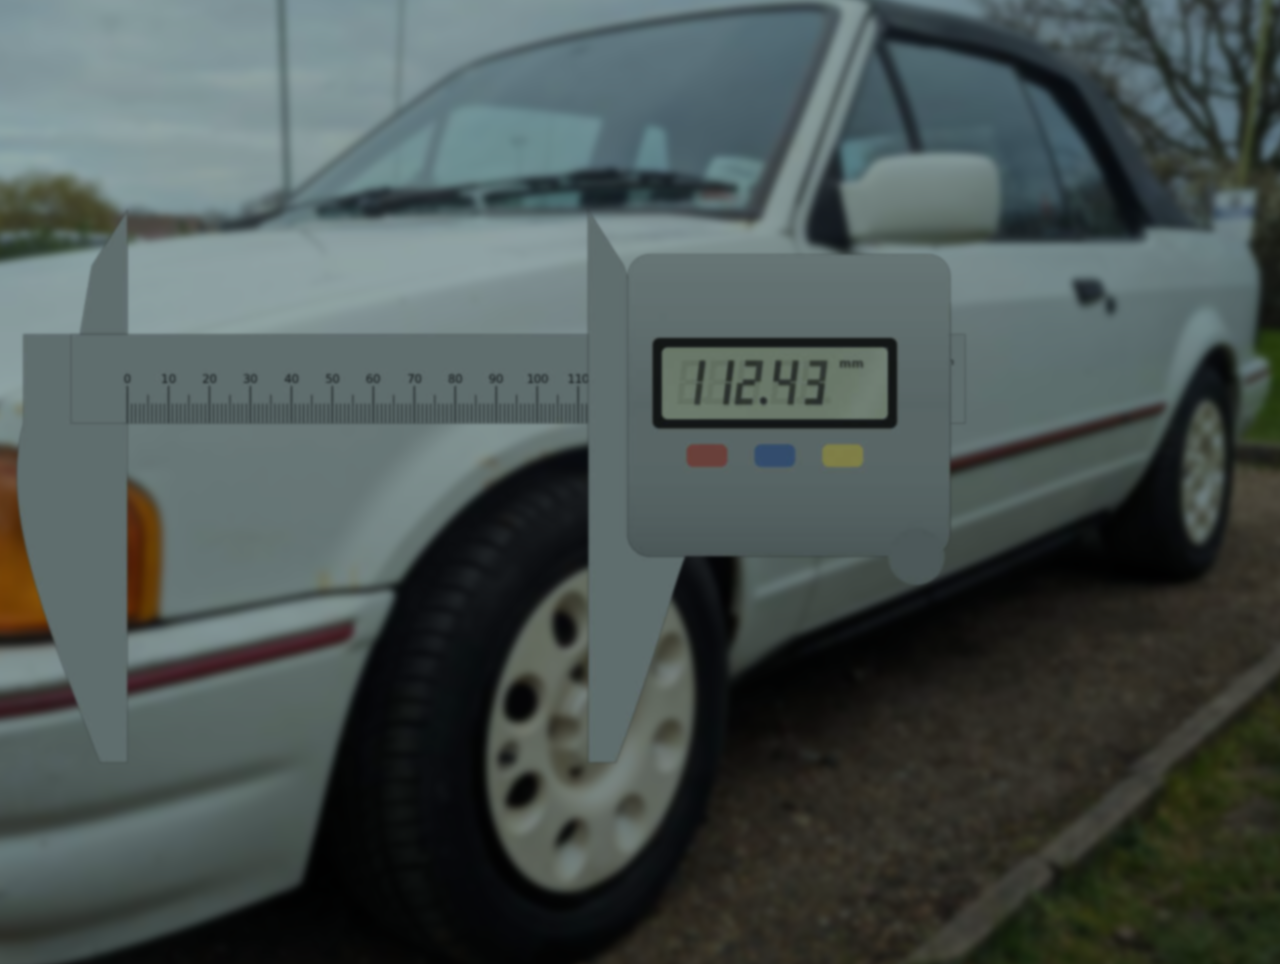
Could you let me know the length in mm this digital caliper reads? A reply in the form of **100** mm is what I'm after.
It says **112.43** mm
